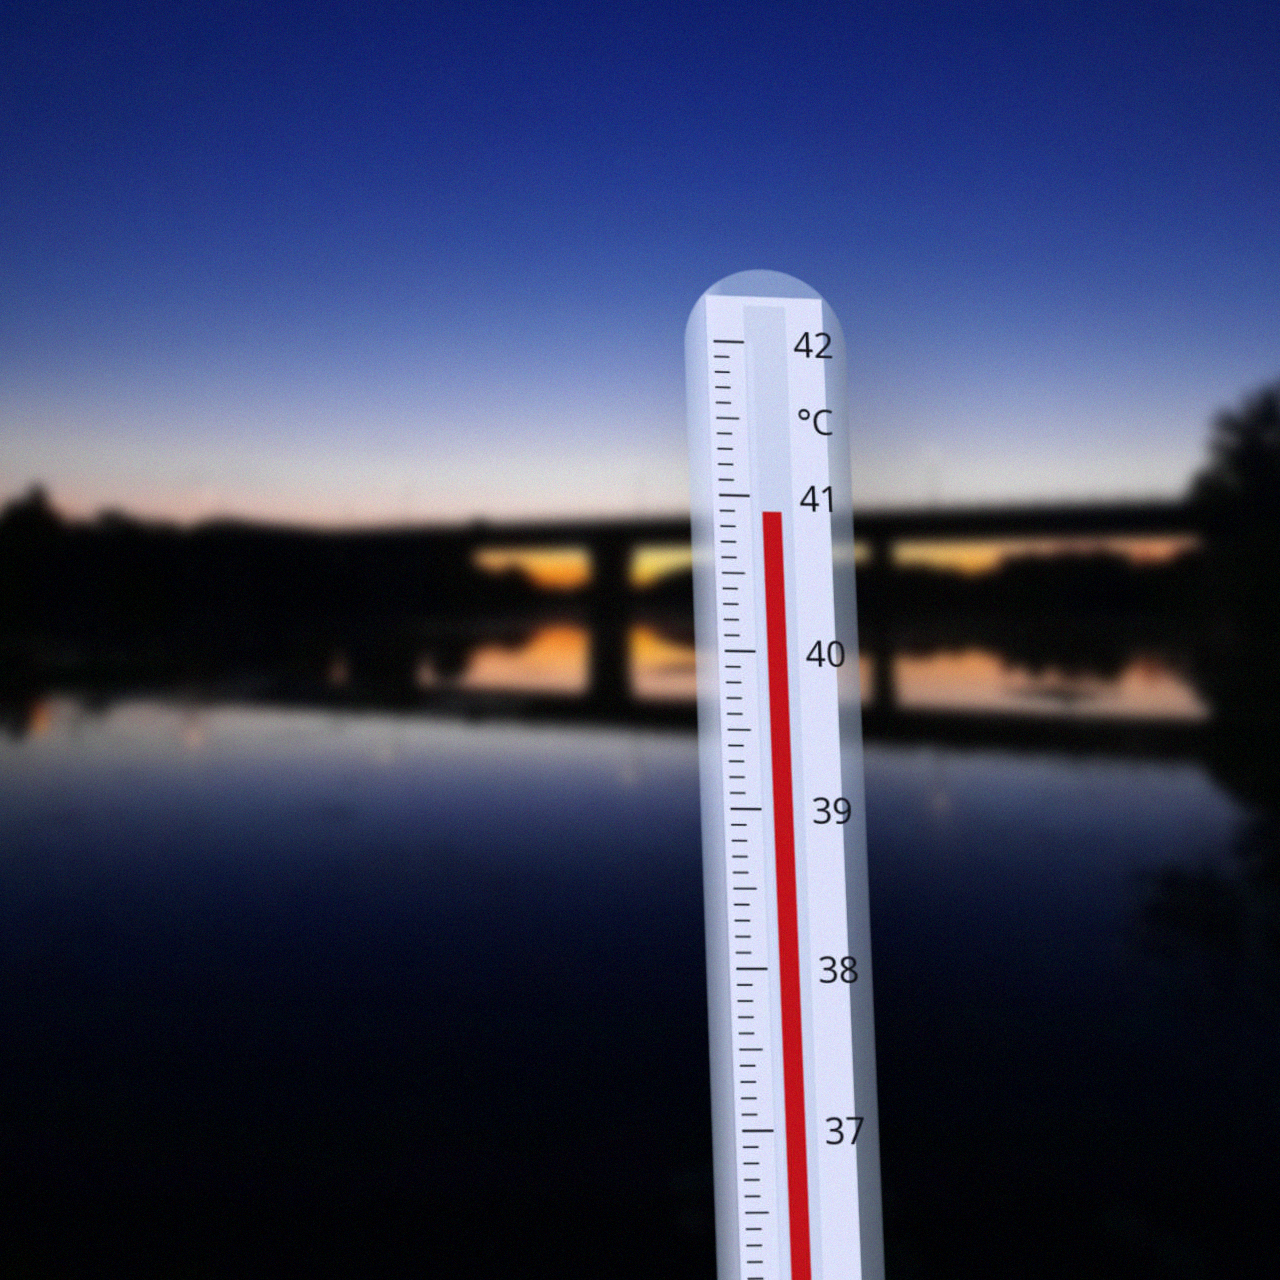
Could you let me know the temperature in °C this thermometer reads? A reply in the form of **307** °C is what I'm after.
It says **40.9** °C
